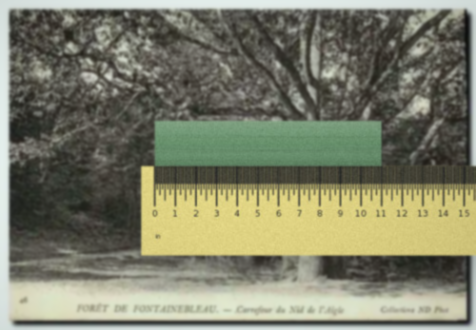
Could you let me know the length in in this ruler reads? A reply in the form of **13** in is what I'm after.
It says **11** in
